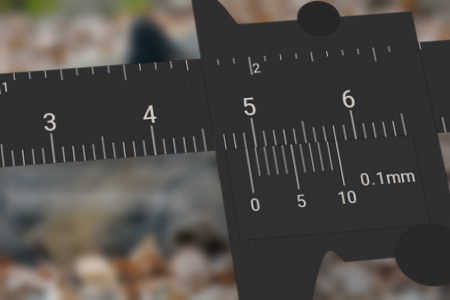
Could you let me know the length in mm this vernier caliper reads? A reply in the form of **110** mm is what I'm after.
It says **49.0** mm
